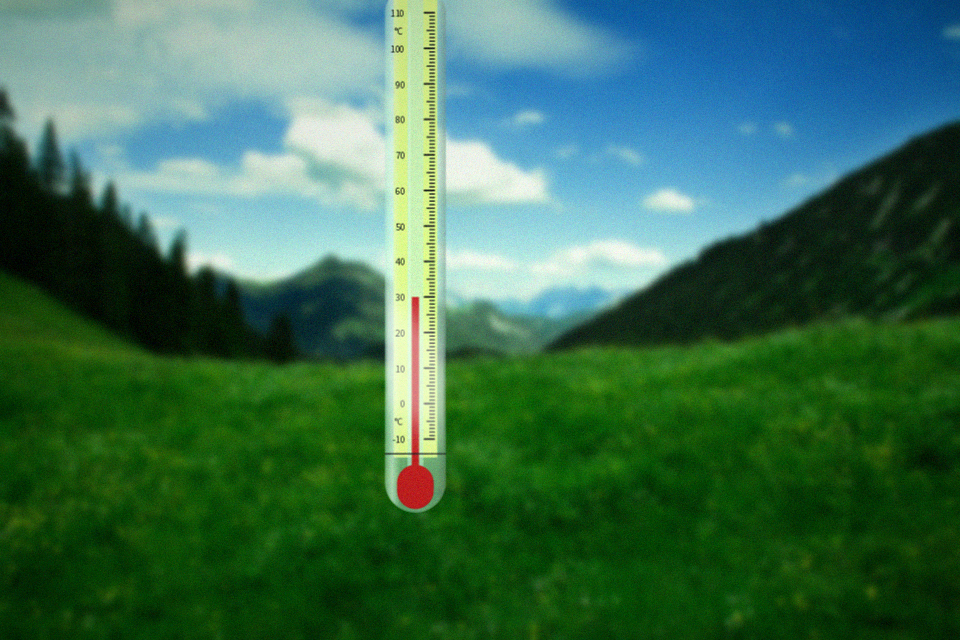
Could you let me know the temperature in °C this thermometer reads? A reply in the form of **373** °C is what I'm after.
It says **30** °C
